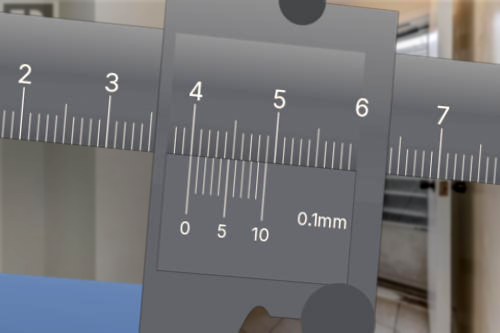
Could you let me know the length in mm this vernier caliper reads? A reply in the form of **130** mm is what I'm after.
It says **40.0** mm
